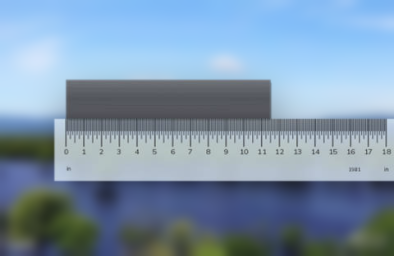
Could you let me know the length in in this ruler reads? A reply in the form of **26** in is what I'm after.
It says **11.5** in
